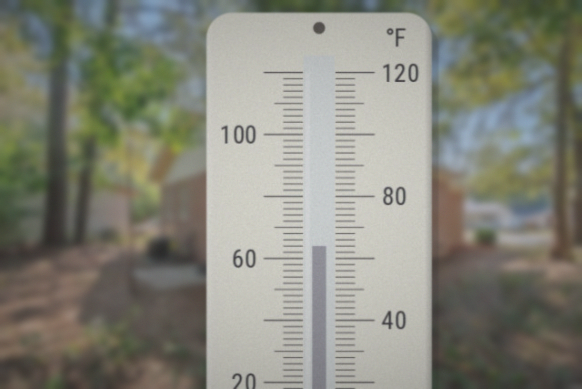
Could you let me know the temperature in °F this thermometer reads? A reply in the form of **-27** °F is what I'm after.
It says **64** °F
